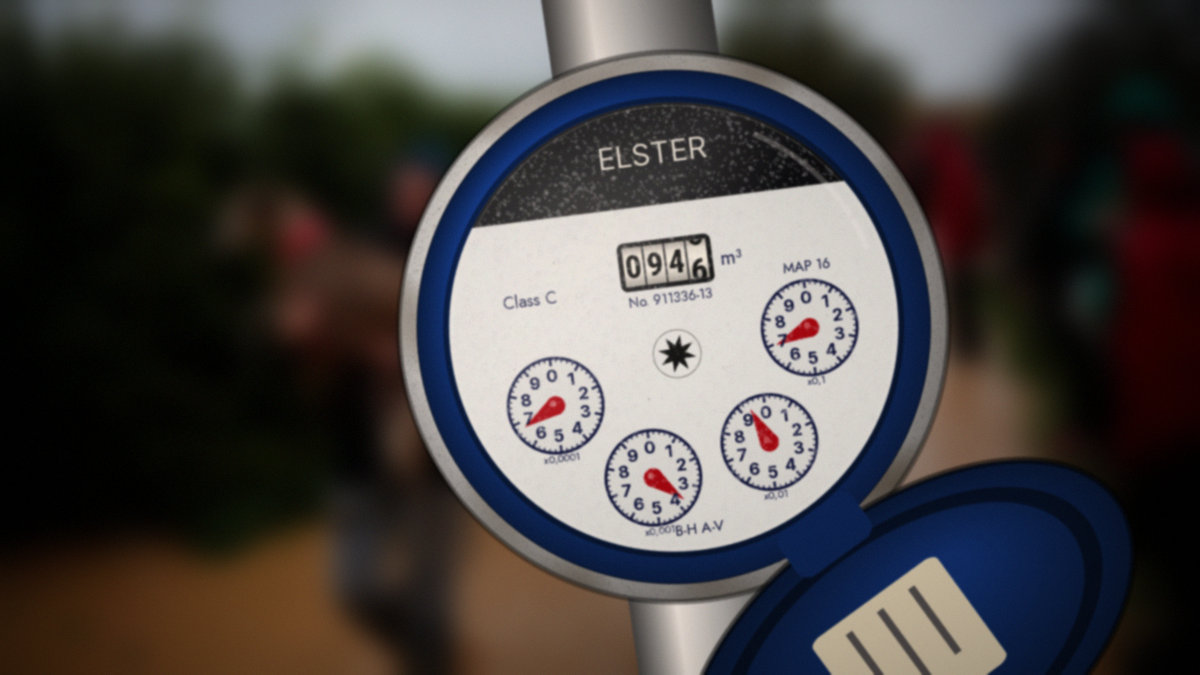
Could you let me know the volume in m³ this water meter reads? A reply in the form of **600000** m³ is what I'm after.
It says **945.6936** m³
